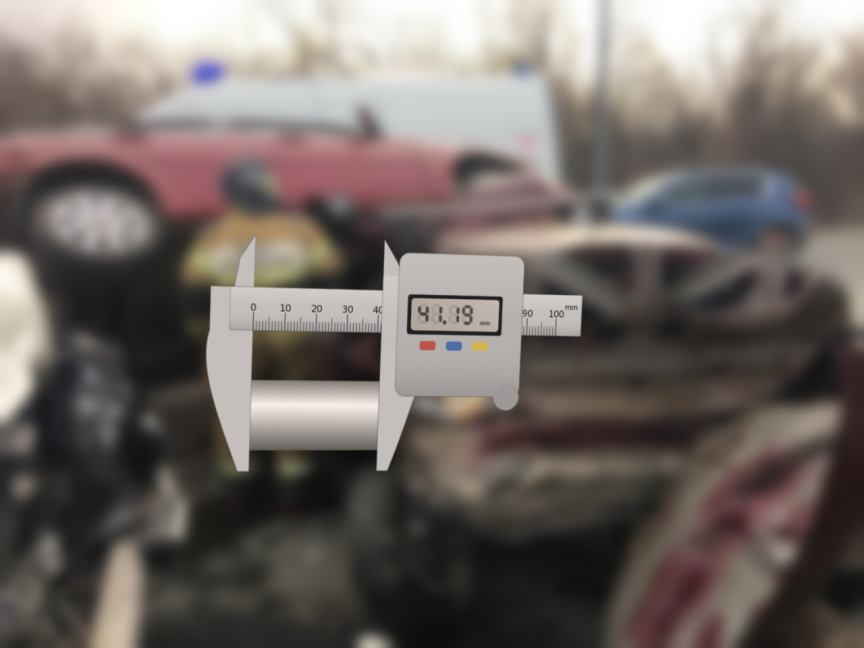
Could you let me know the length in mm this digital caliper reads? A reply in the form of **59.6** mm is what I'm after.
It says **41.19** mm
